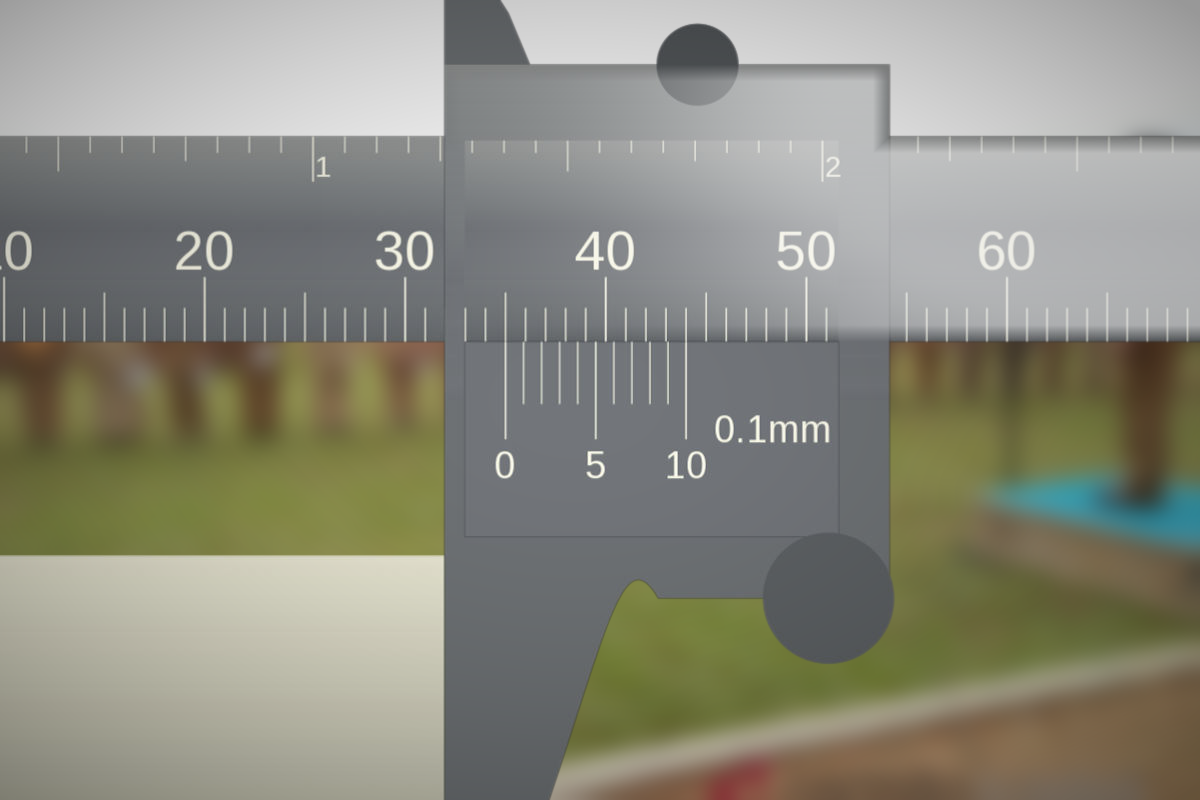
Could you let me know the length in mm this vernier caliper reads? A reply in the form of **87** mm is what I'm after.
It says **35.0** mm
